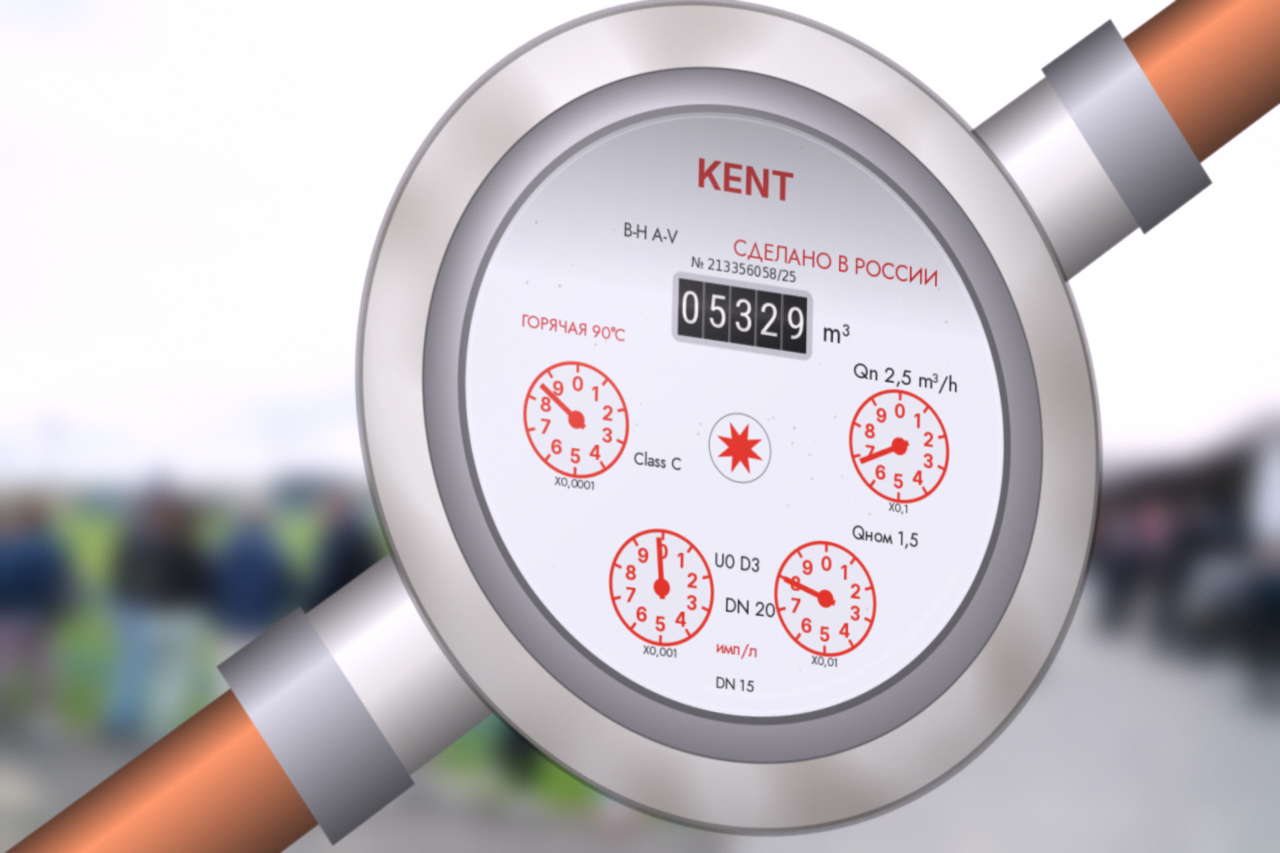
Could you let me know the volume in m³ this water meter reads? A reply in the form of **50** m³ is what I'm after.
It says **5329.6798** m³
